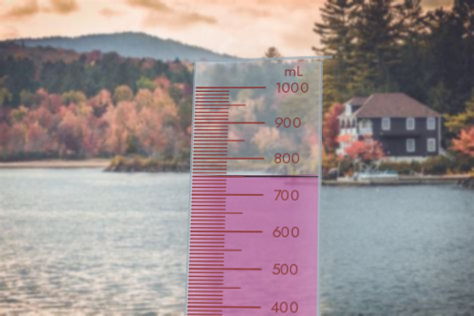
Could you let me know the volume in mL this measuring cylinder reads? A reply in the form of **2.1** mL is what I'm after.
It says **750** mL
